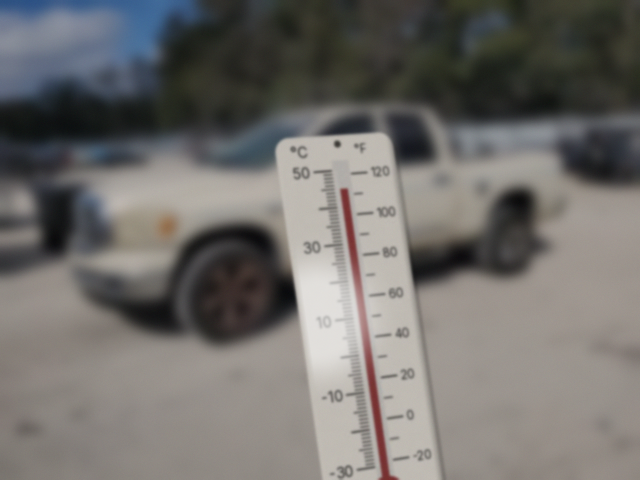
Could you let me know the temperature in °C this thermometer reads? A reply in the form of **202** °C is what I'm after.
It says **45** °C
